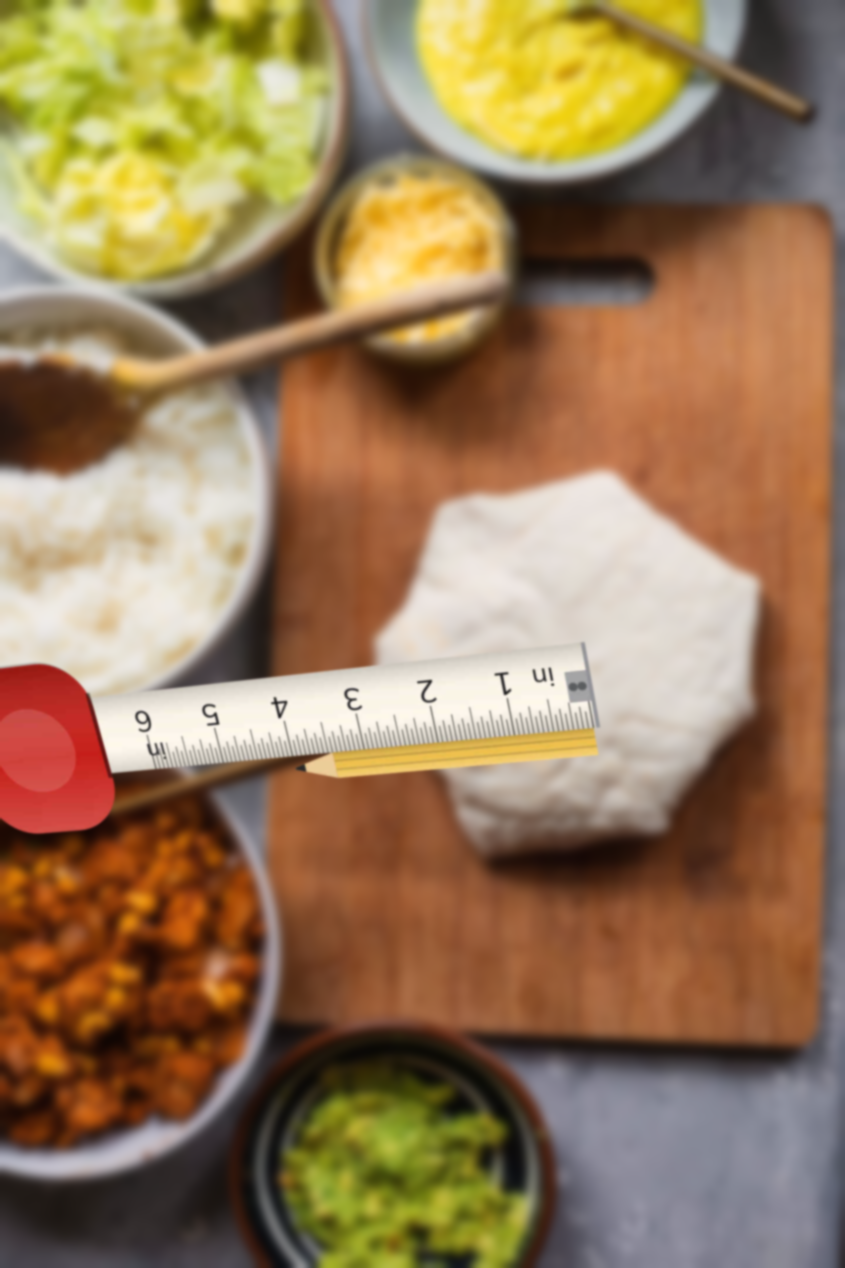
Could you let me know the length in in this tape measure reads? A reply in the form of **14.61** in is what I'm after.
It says **4** in
